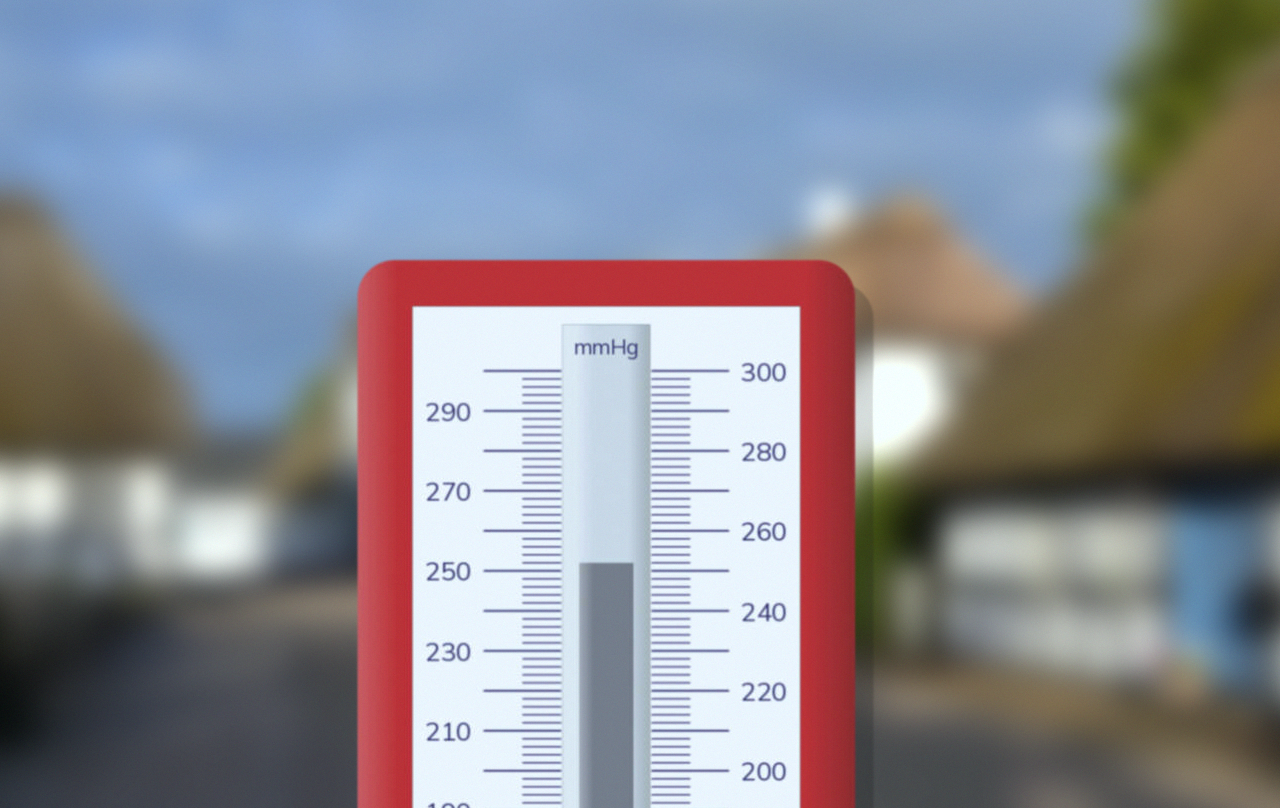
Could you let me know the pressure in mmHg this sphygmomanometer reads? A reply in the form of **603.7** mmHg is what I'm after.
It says **252** mmHg
